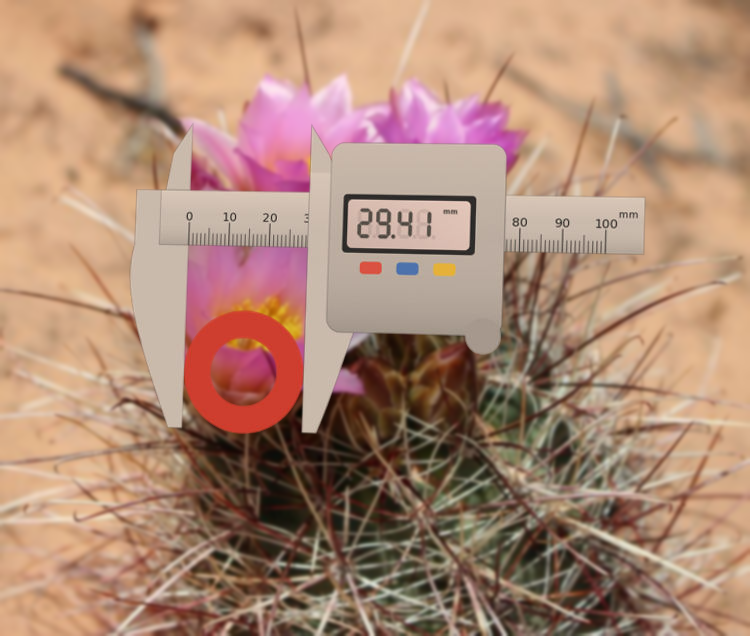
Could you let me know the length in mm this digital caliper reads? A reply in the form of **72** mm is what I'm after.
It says **29.41** mm
